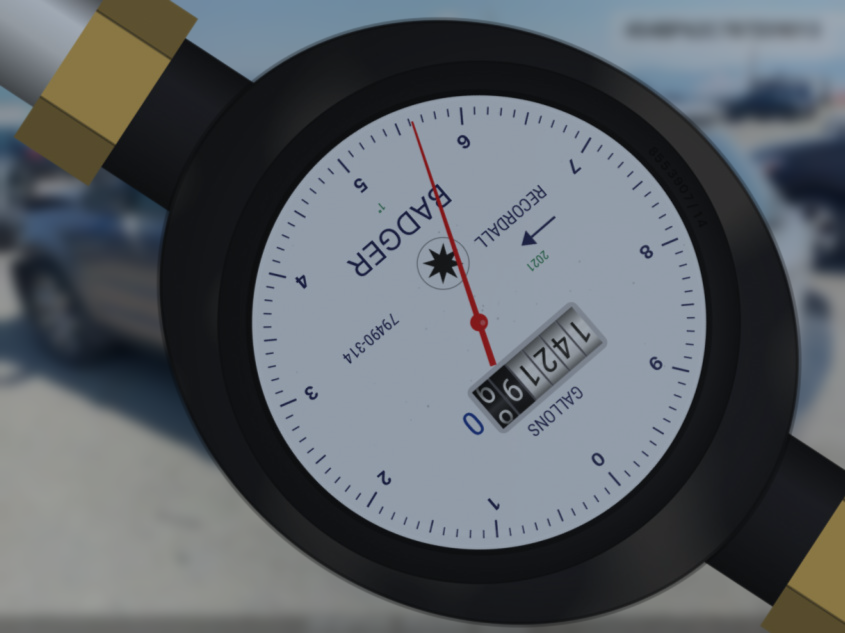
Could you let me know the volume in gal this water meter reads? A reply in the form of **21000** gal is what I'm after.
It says **1421985.6** gal
